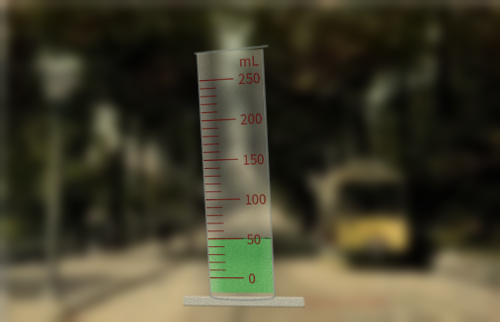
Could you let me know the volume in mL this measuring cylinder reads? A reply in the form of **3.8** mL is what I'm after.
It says **50** mL
